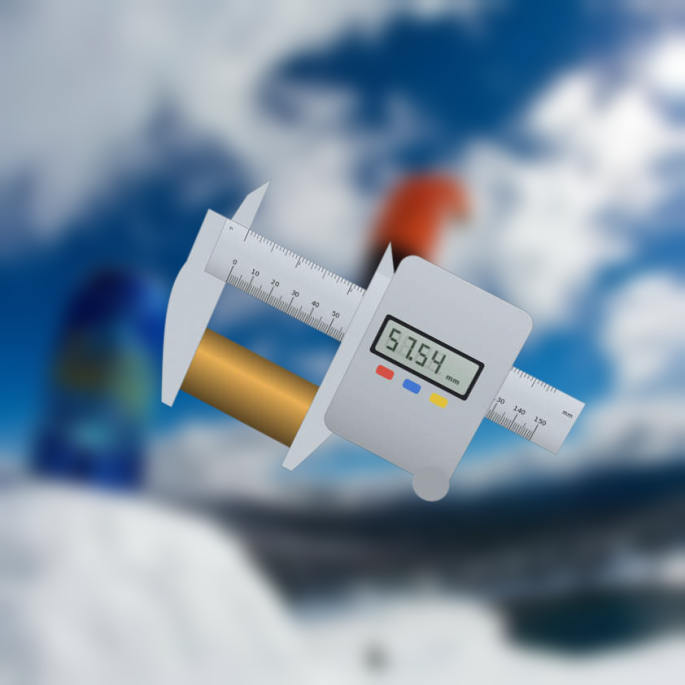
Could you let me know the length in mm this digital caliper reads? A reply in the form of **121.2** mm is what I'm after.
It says **57.54** mm
